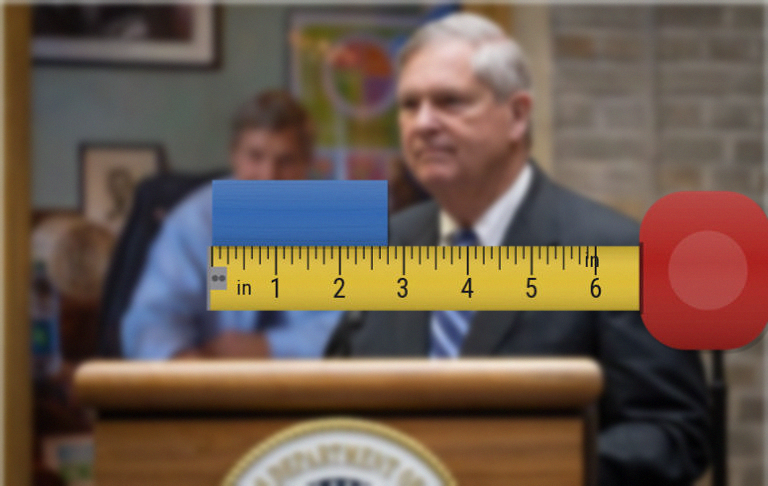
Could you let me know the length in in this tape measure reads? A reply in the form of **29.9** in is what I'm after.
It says **2.75** in
